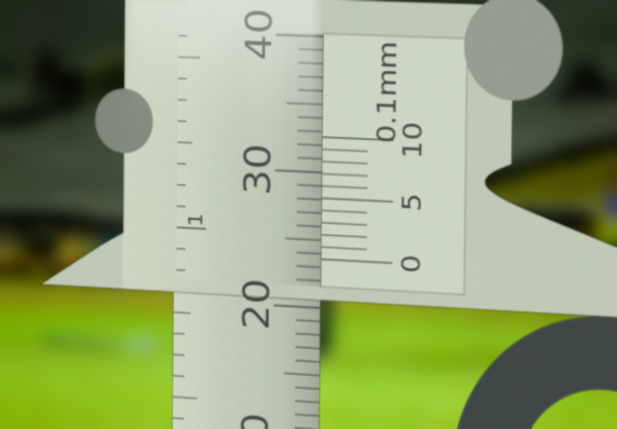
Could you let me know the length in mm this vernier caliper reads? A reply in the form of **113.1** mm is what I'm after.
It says **23.6** mm
